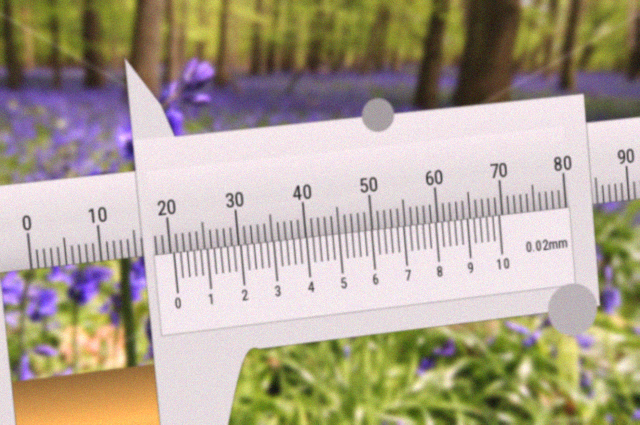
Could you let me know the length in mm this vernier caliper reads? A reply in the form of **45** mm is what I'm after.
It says **20.5** mm
